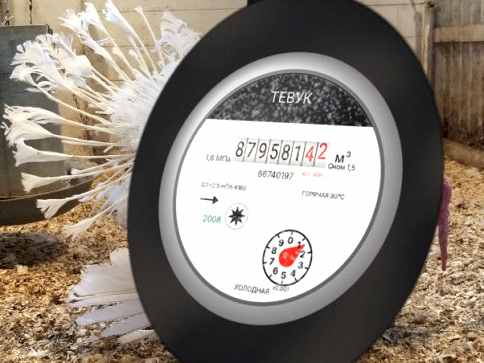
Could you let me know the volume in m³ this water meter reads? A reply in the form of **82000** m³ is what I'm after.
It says **879581.421** m³
